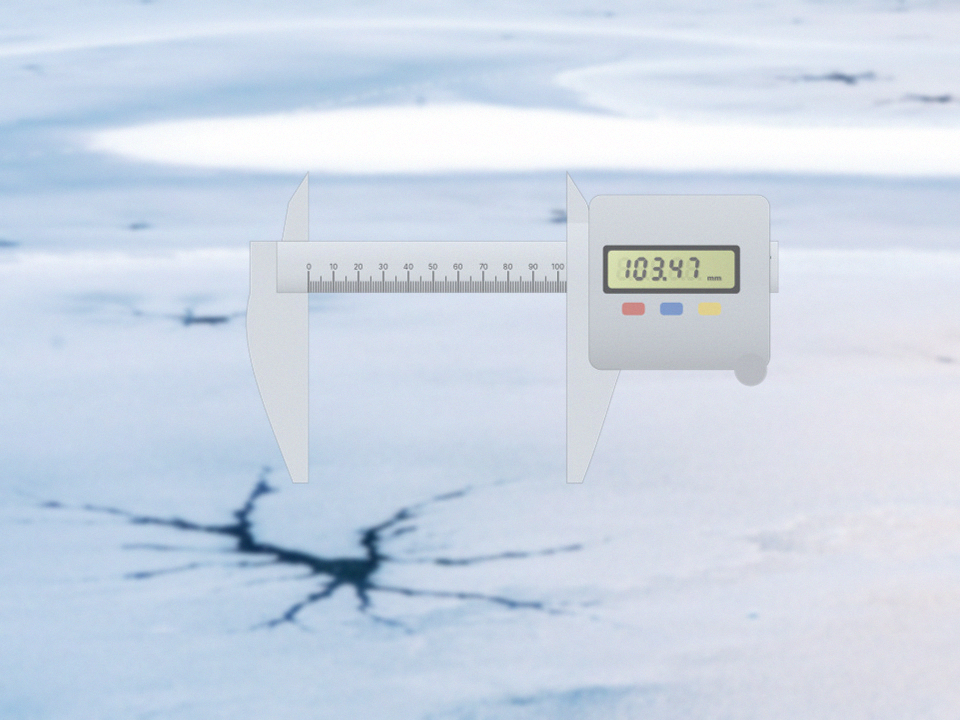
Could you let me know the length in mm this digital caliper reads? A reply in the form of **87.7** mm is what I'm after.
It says **103.47** mm
